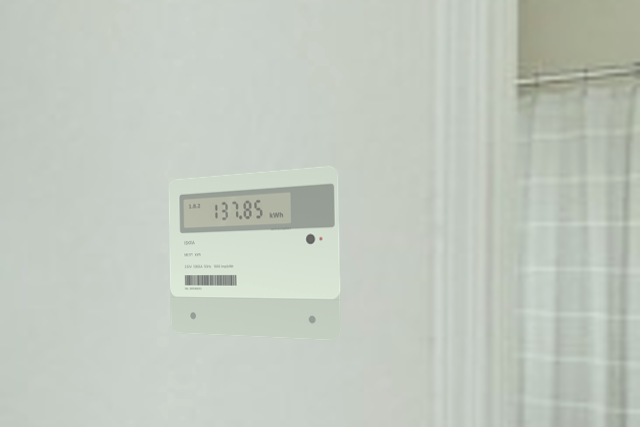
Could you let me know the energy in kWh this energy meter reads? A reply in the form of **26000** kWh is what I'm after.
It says **137.85** kWh
